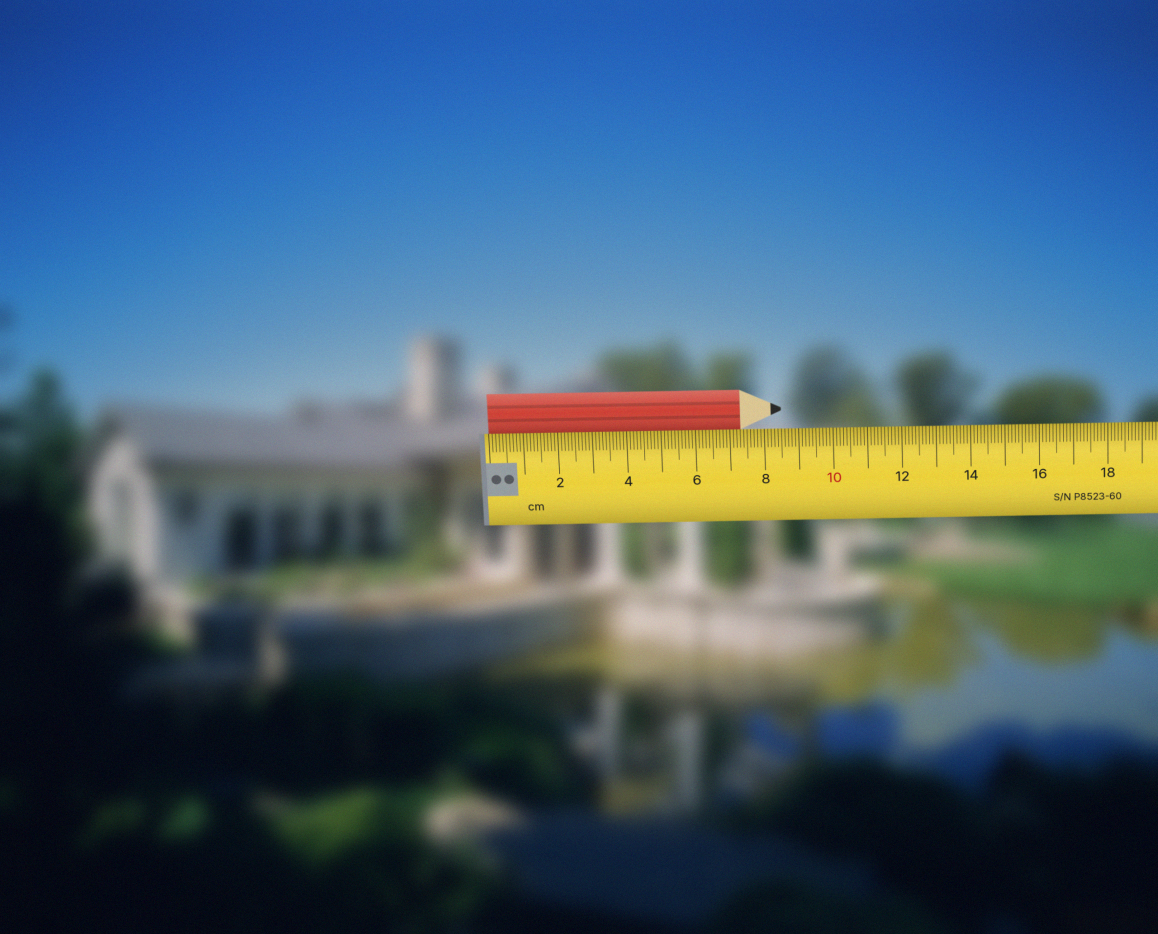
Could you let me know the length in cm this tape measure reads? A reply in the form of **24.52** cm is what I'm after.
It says **8.5** cm
